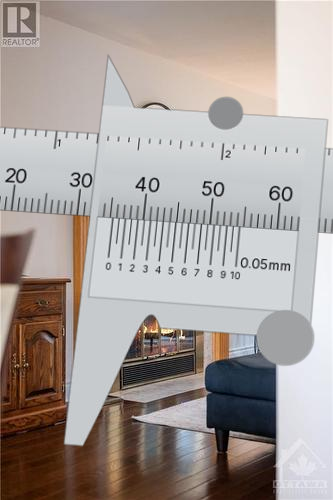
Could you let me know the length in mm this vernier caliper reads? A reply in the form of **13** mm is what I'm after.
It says **35.4** mm
